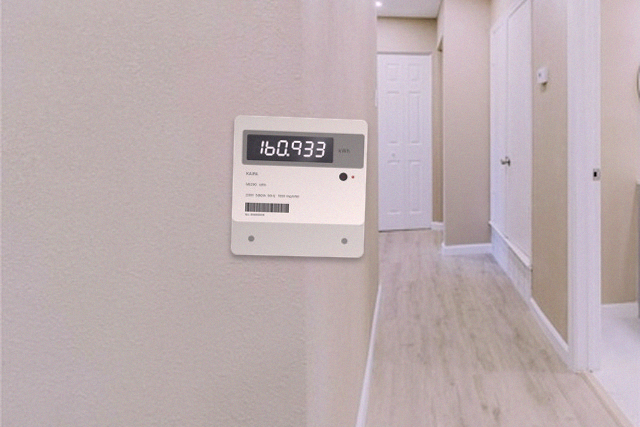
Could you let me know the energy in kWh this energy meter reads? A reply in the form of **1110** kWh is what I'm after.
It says **160.933** kWh
